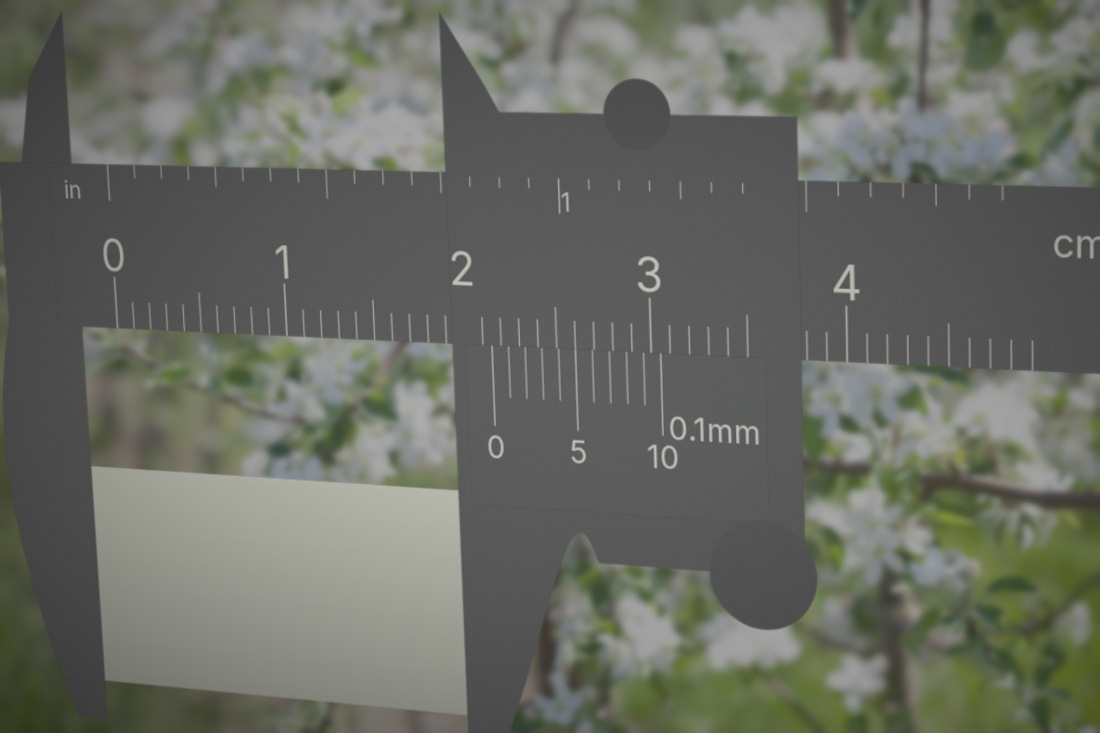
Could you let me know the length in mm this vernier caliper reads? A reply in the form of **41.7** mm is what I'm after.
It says **21.5** mm
